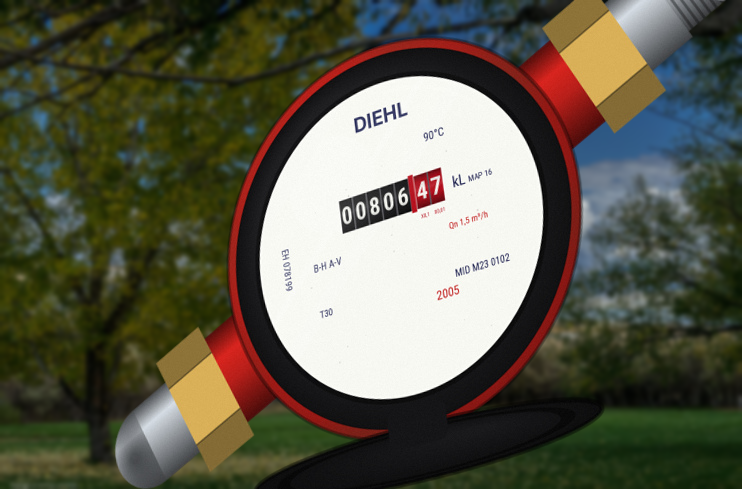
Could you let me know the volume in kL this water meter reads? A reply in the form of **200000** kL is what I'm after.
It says **806.47** kL
